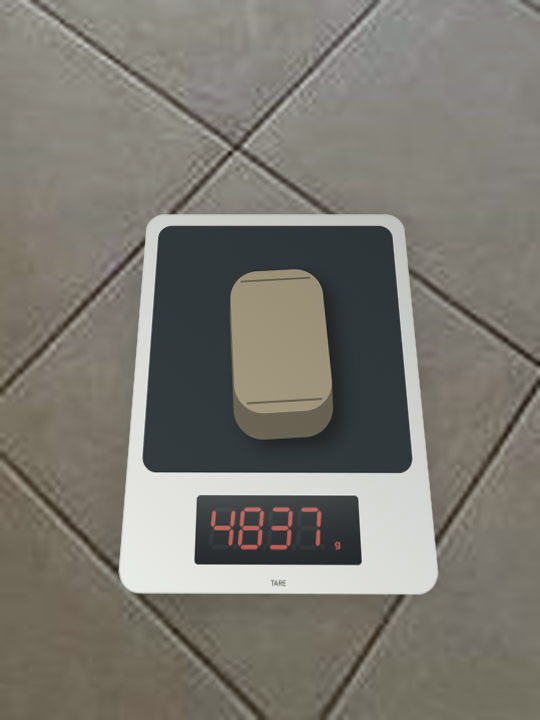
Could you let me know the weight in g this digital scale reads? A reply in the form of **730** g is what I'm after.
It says **4837** g
